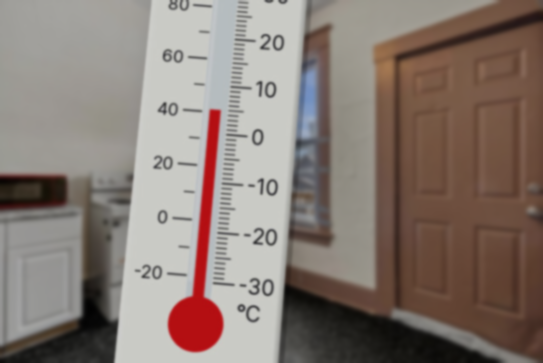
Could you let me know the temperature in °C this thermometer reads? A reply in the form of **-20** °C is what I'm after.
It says **5** °C
